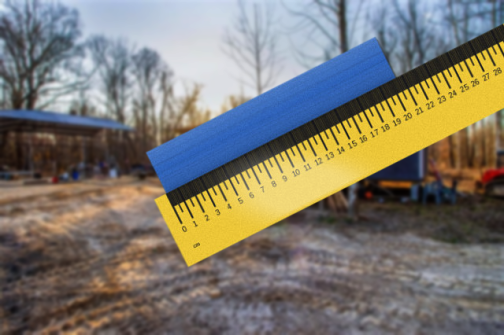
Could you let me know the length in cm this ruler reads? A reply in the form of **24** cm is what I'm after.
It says **20.5** cm
